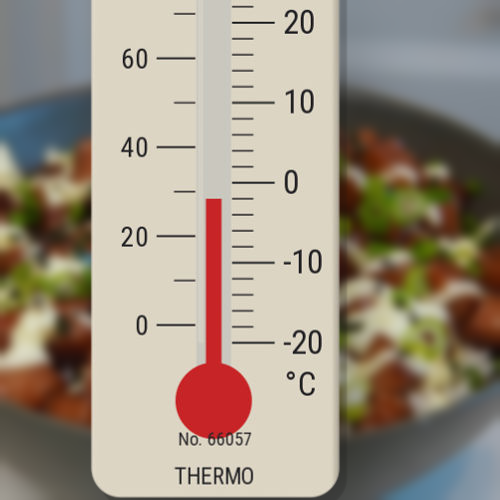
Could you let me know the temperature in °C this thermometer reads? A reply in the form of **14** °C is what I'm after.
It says **-2** °C
